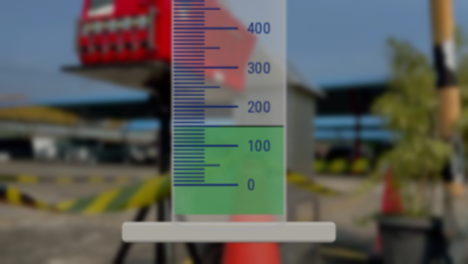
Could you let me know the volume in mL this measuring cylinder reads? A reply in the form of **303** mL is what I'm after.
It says **150** mL
